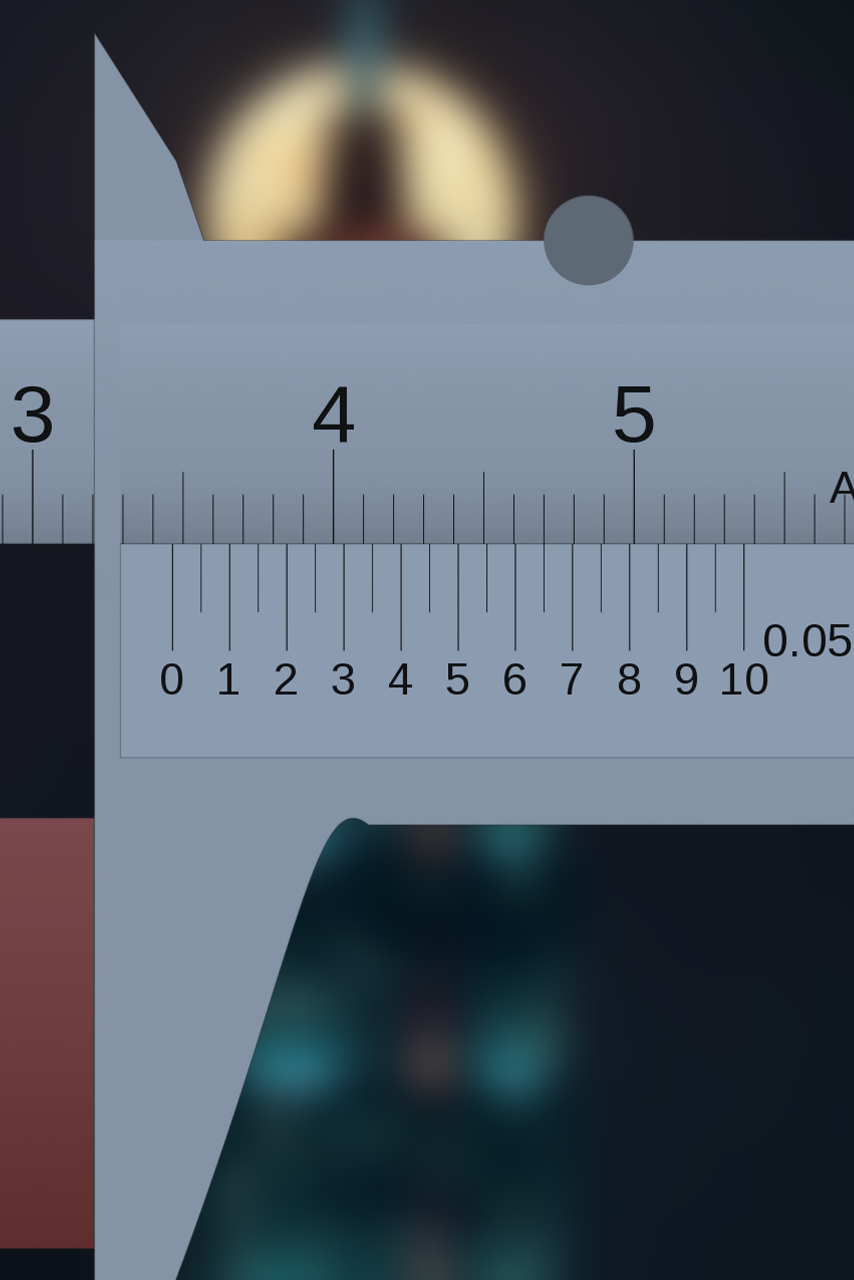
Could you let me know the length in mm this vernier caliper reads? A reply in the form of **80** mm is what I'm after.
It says **34.65** mm
